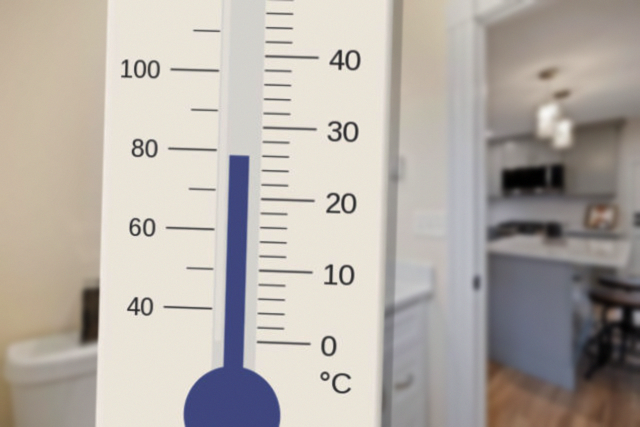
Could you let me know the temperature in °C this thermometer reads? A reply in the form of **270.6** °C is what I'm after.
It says **26** °C
